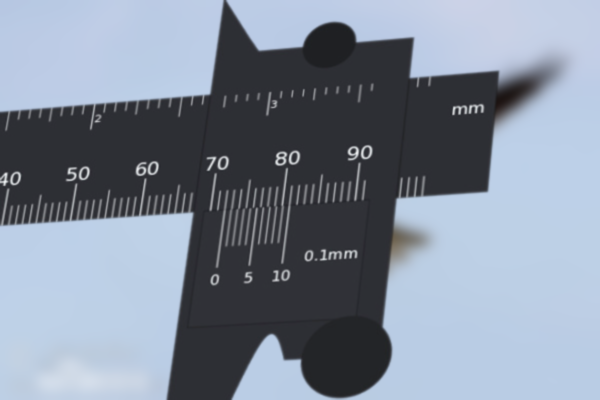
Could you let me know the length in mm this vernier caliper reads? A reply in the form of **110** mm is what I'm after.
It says **72.0** mm
